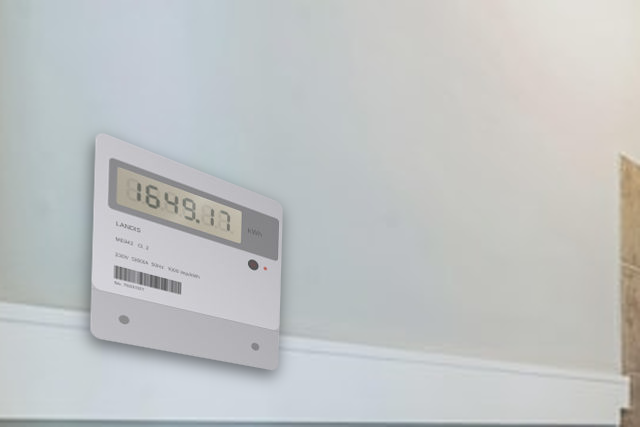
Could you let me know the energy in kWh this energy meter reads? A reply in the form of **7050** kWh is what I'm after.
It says **1649.17** kWh
